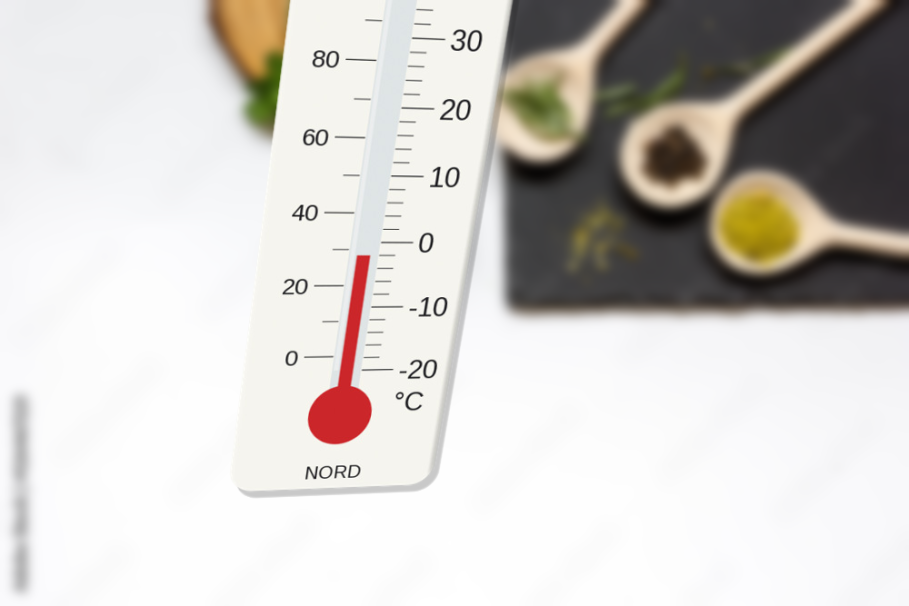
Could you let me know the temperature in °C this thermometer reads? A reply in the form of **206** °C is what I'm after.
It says **-2** °C
